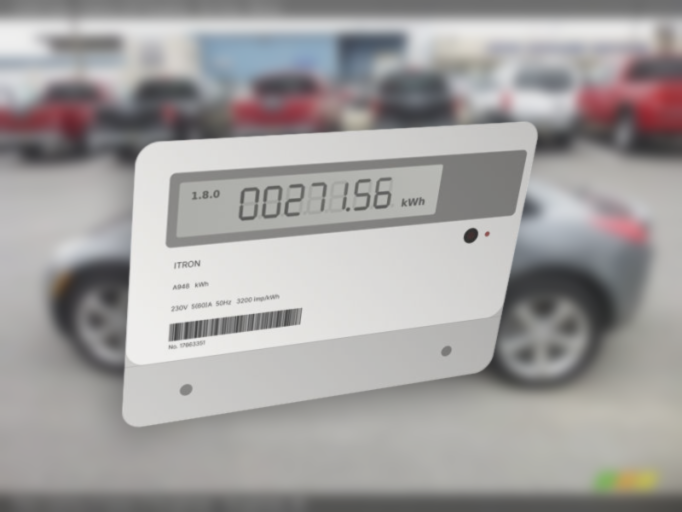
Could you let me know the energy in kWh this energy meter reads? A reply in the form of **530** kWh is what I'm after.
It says **271.56** kWh
